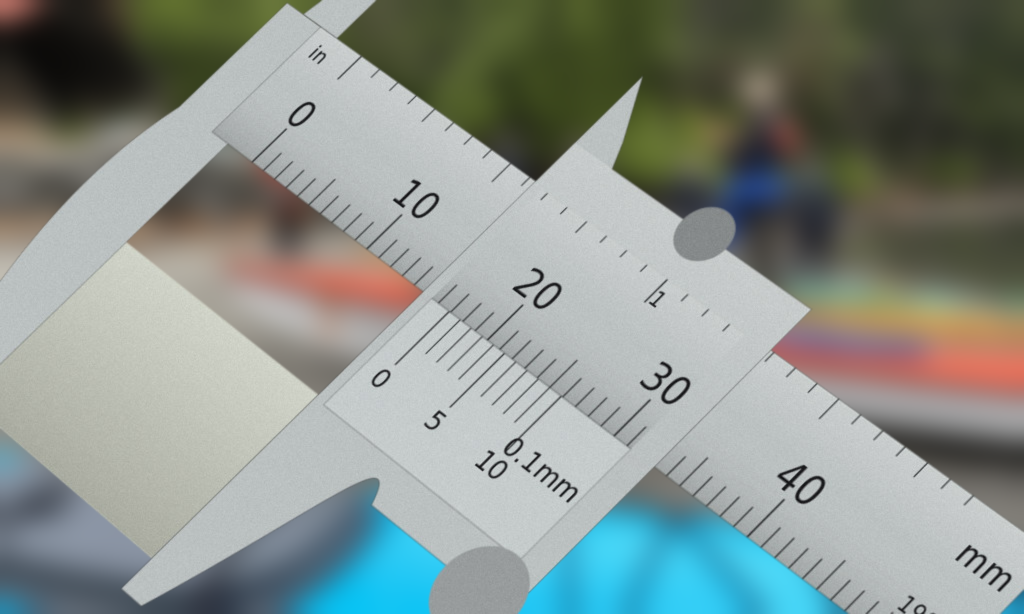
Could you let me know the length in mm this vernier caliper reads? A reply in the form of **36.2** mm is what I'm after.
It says **16.9** mm
